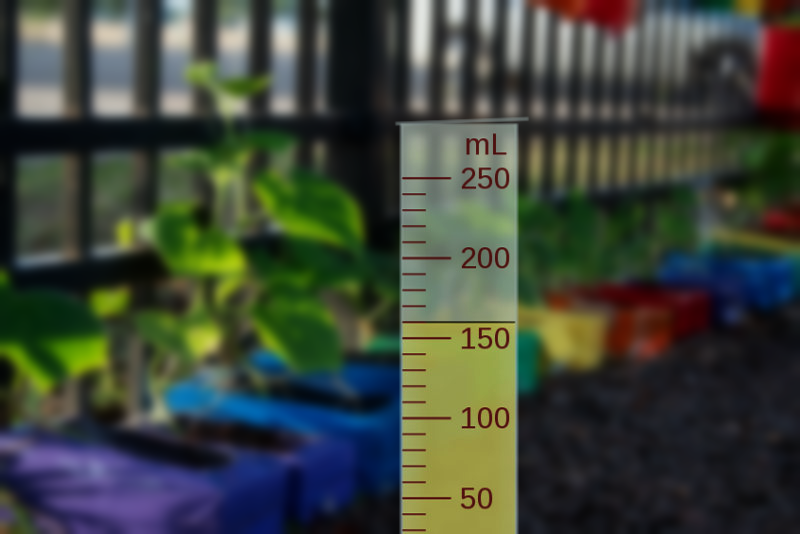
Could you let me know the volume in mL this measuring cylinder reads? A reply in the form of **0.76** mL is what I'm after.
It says **160** mL
